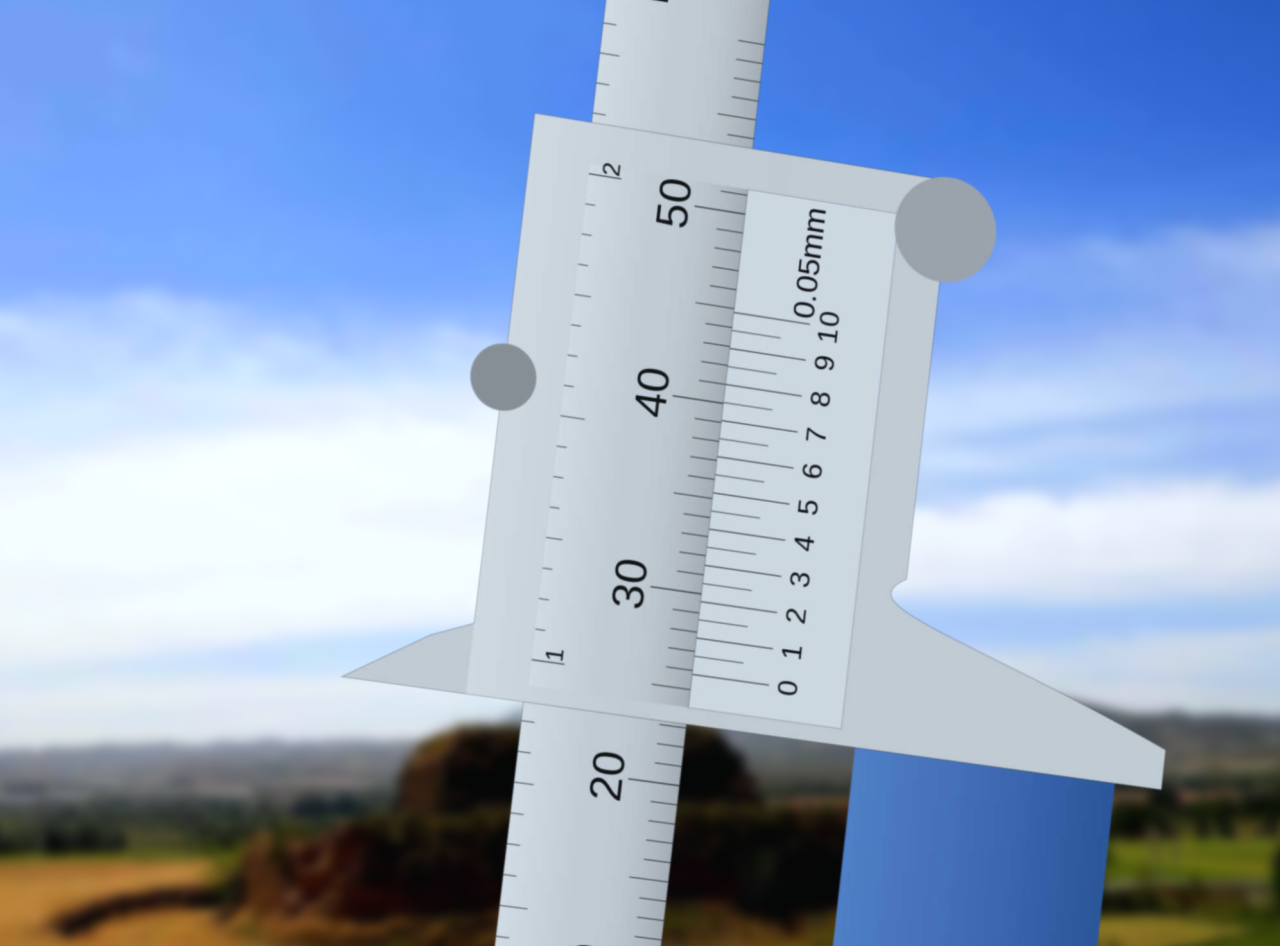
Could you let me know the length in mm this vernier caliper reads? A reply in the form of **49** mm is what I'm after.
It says **25.8** mm
